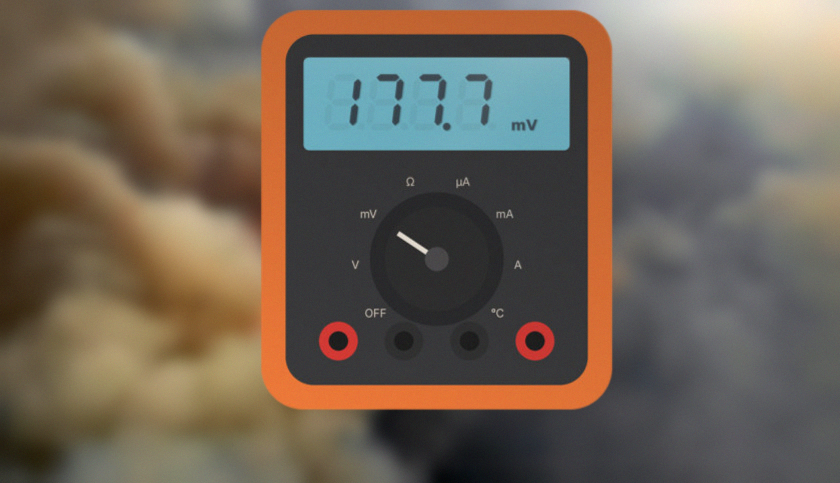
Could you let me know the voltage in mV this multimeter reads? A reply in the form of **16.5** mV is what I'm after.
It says **177.7** mV
